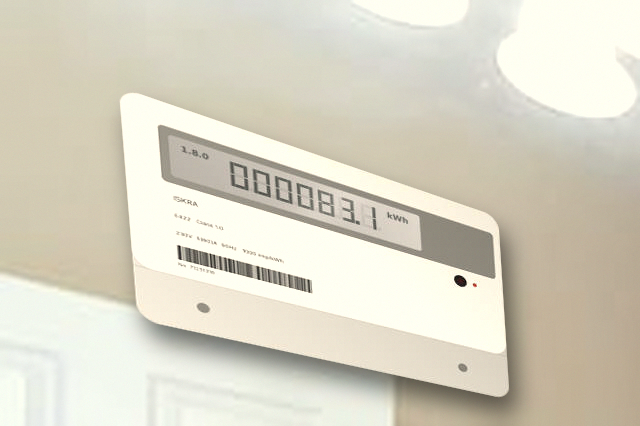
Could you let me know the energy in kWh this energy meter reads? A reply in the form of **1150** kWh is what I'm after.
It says **83.1** kWh
